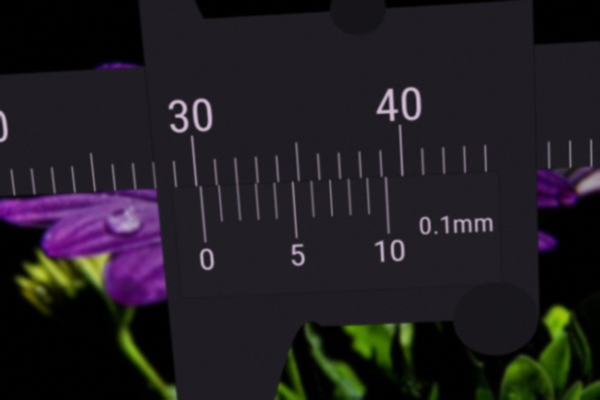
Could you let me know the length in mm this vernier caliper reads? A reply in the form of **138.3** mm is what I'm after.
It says **30.2** mm
